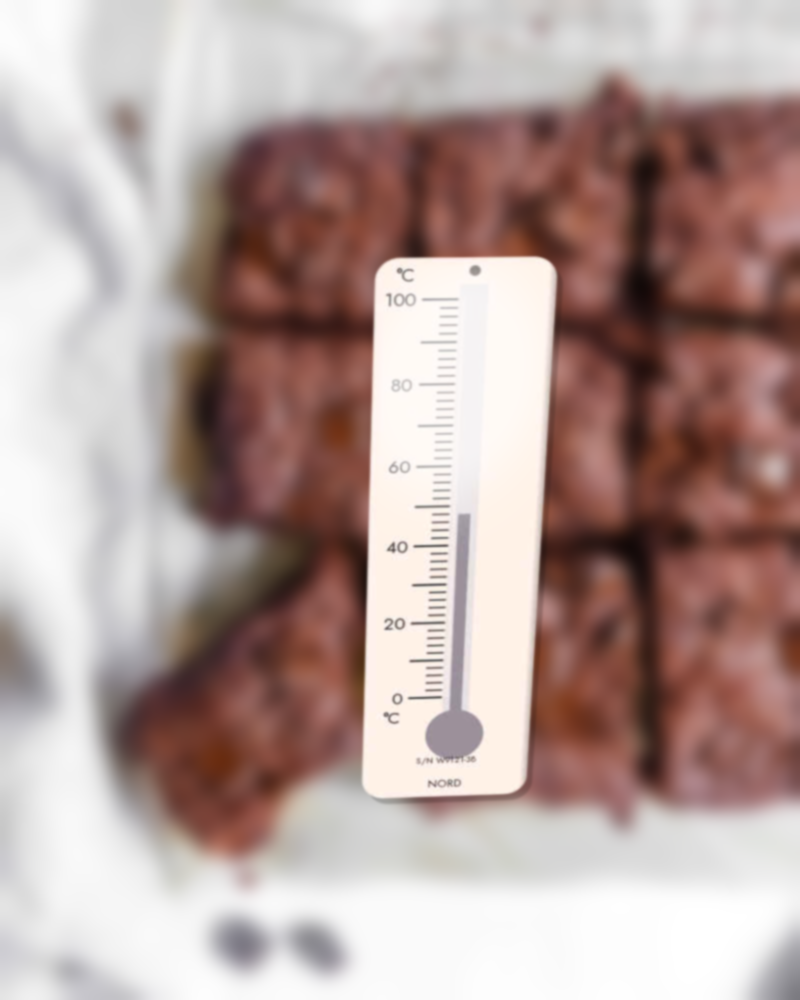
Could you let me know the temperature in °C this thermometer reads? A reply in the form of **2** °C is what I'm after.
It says **48** °C
